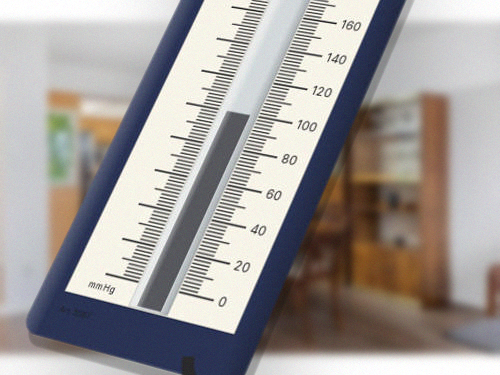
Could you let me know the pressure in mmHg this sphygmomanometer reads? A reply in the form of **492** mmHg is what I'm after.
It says **100** mmHg
